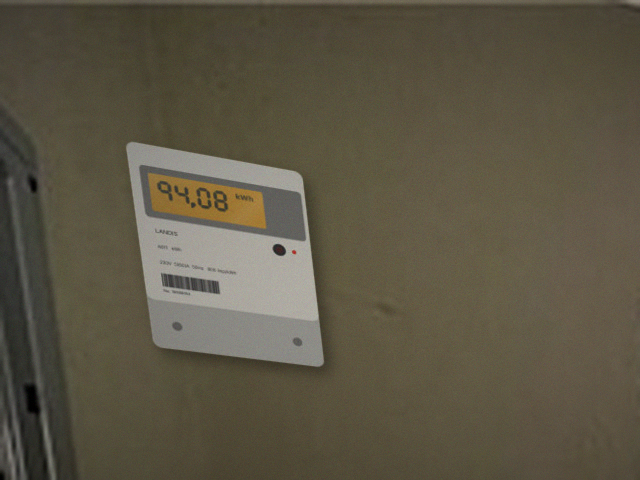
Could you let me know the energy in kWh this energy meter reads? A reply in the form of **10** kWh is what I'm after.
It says **94.08** kWh
